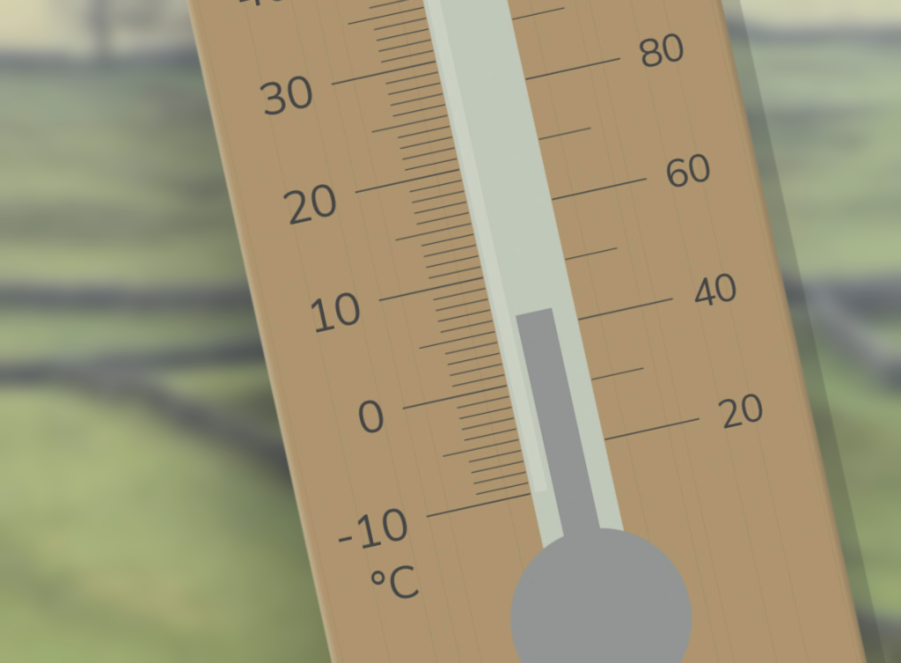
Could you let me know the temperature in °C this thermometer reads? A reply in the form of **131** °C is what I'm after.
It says **6** °C
